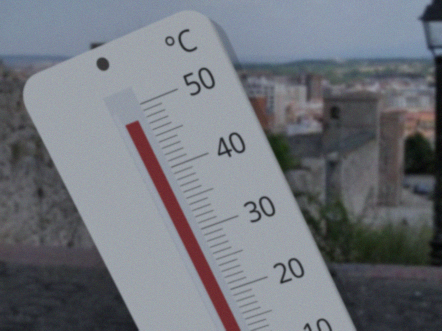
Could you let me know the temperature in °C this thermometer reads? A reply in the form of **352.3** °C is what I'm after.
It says **48** °C
